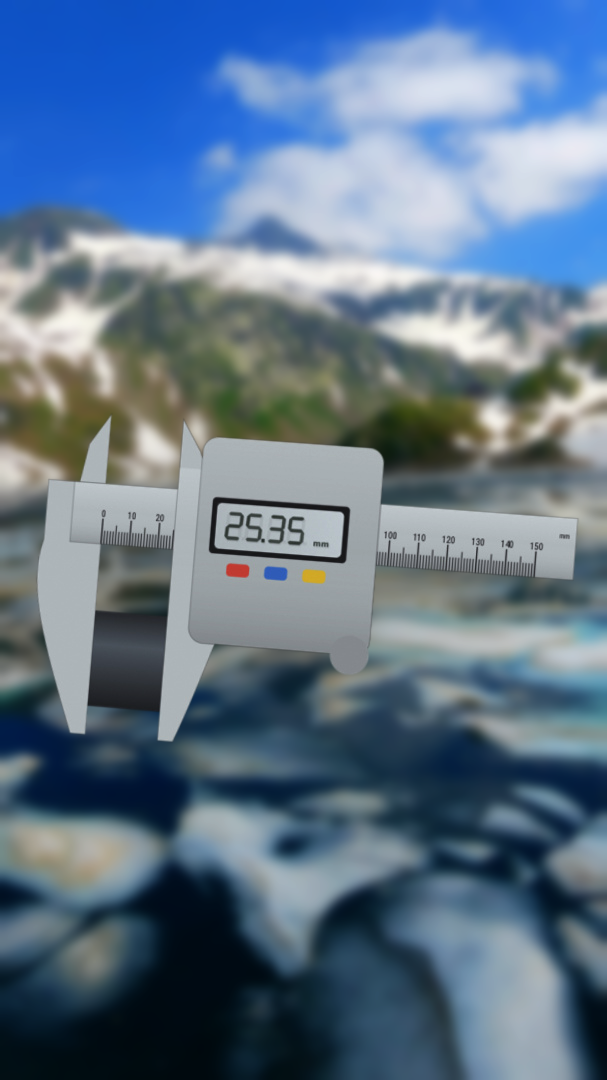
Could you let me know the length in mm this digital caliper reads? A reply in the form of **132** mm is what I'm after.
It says **25.35** mm
